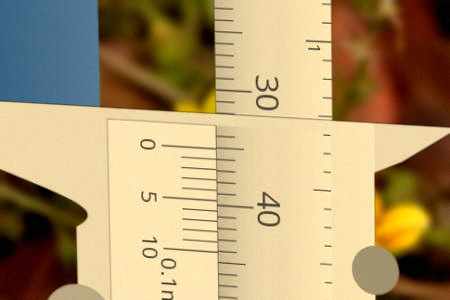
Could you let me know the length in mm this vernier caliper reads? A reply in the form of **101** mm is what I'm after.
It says **35.1** mm
